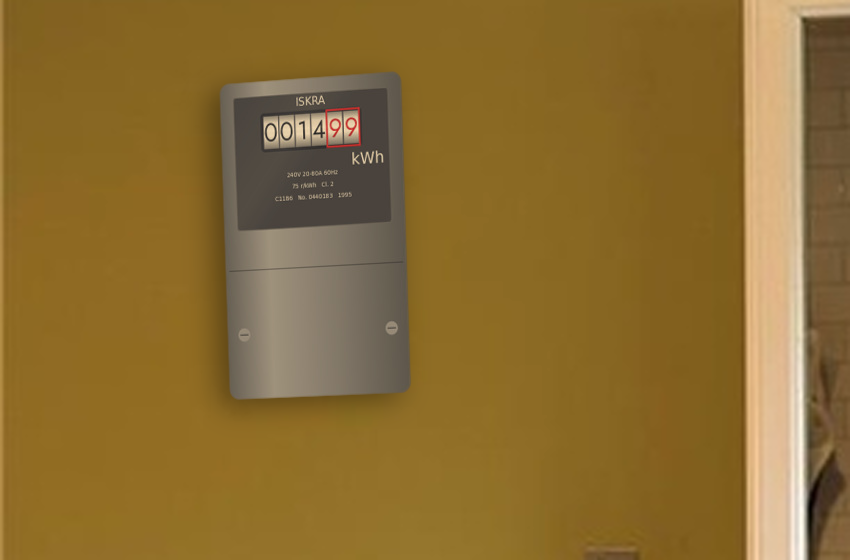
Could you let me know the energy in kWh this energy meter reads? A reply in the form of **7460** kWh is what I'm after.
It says **14.99** kWh
